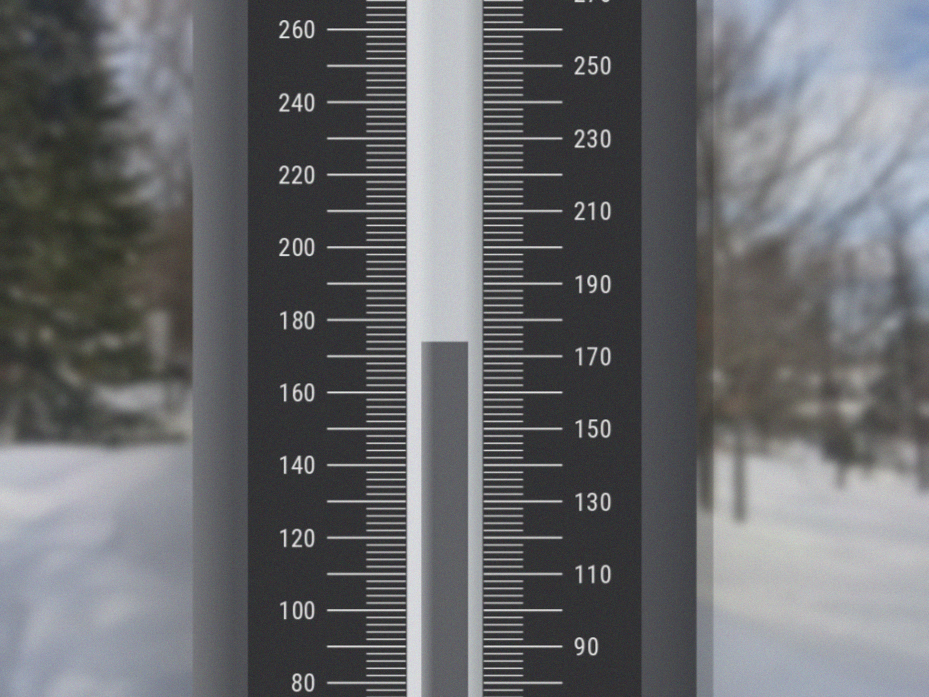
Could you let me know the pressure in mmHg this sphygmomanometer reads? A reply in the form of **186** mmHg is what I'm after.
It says **174** mmHg
